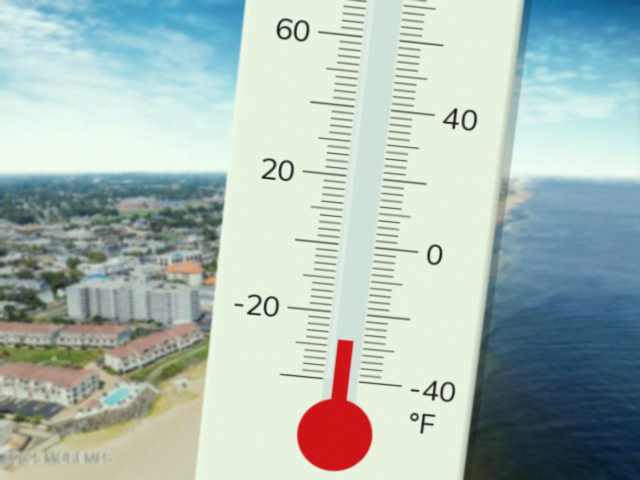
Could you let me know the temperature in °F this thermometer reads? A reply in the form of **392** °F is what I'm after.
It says **-28** °F
